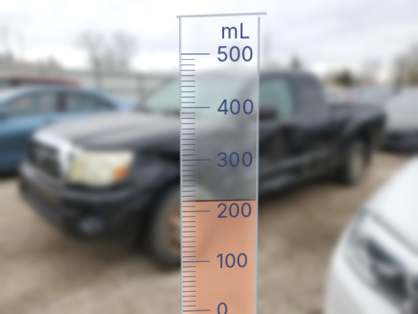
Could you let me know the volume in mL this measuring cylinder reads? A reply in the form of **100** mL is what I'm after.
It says **220** mL
